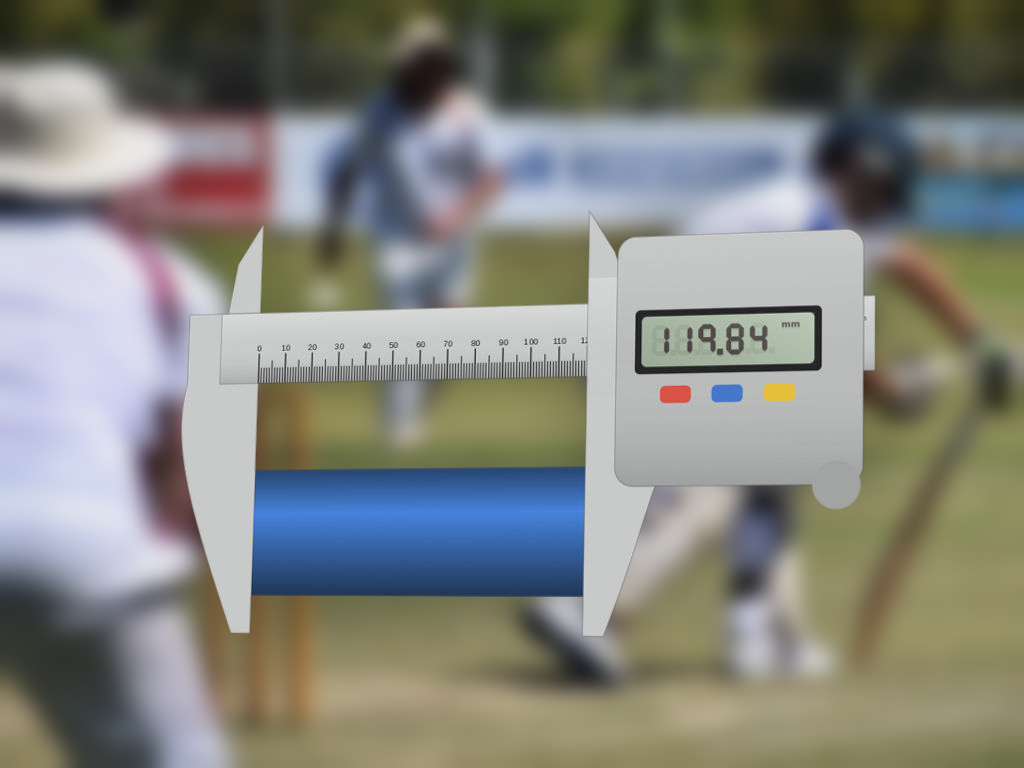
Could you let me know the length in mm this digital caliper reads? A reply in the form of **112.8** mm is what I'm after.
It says **119.84** mm
